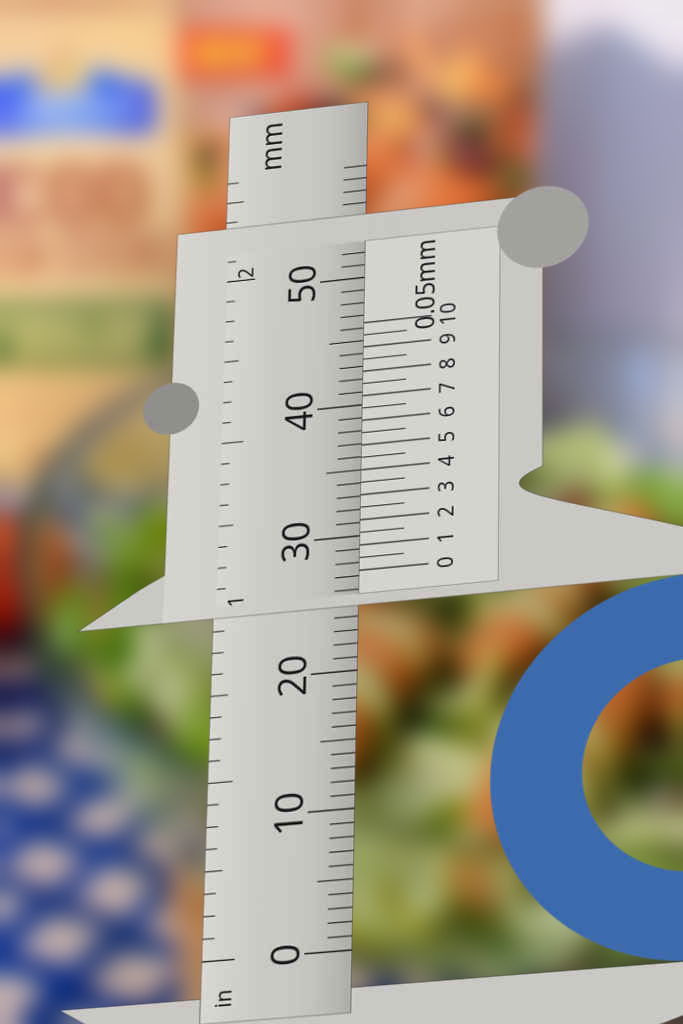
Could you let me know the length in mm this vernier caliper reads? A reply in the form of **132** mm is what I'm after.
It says **27.4** mm
